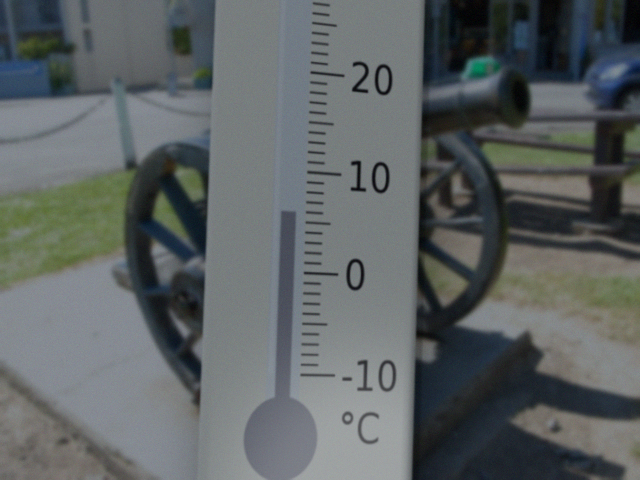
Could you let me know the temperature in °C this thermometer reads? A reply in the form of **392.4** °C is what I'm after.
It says **6** °C
